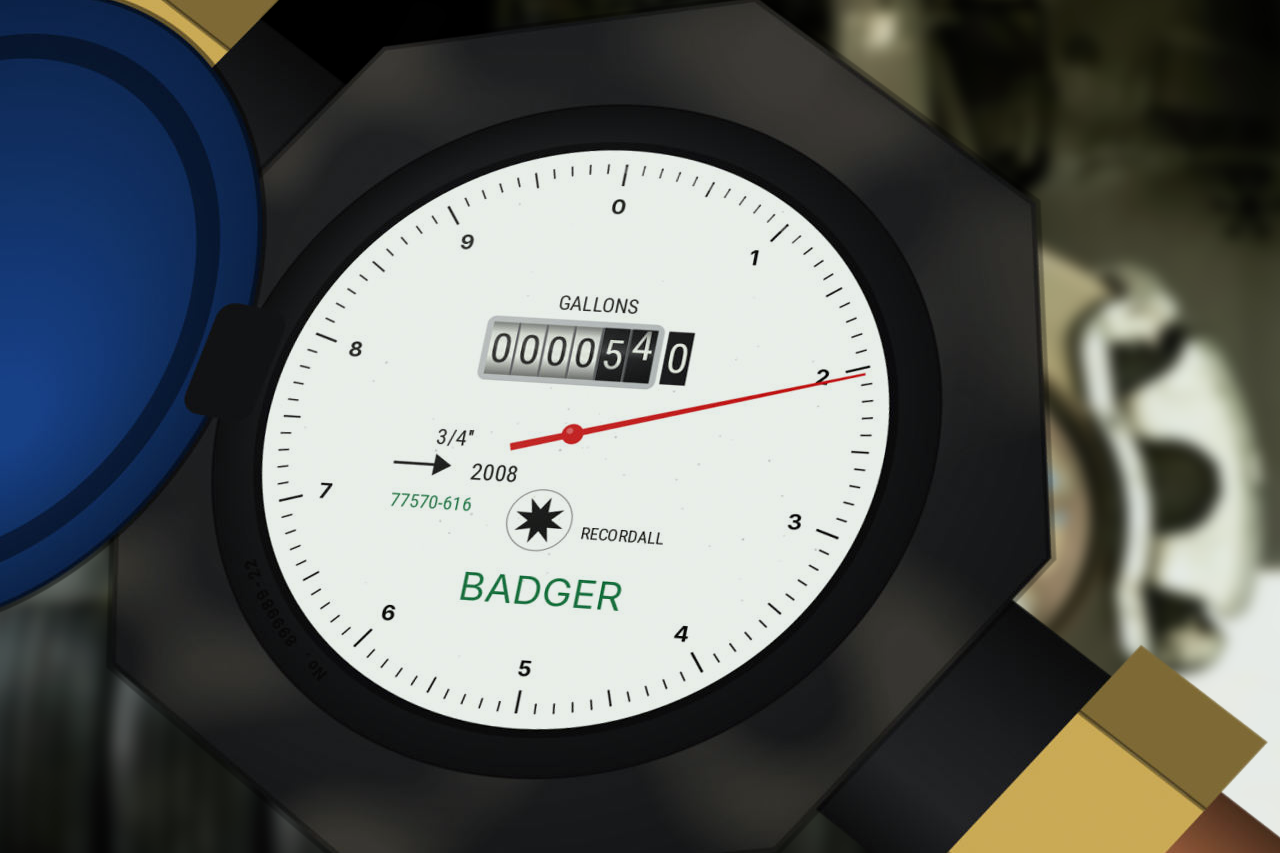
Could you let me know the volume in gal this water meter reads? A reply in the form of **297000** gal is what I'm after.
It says **542.0** gal
